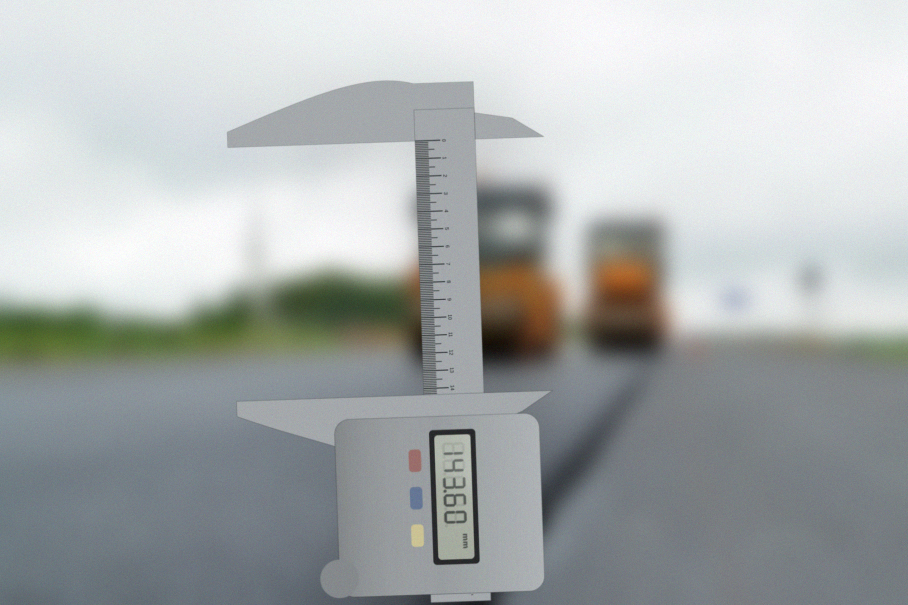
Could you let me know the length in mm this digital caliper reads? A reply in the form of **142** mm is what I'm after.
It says **143.60** mm
